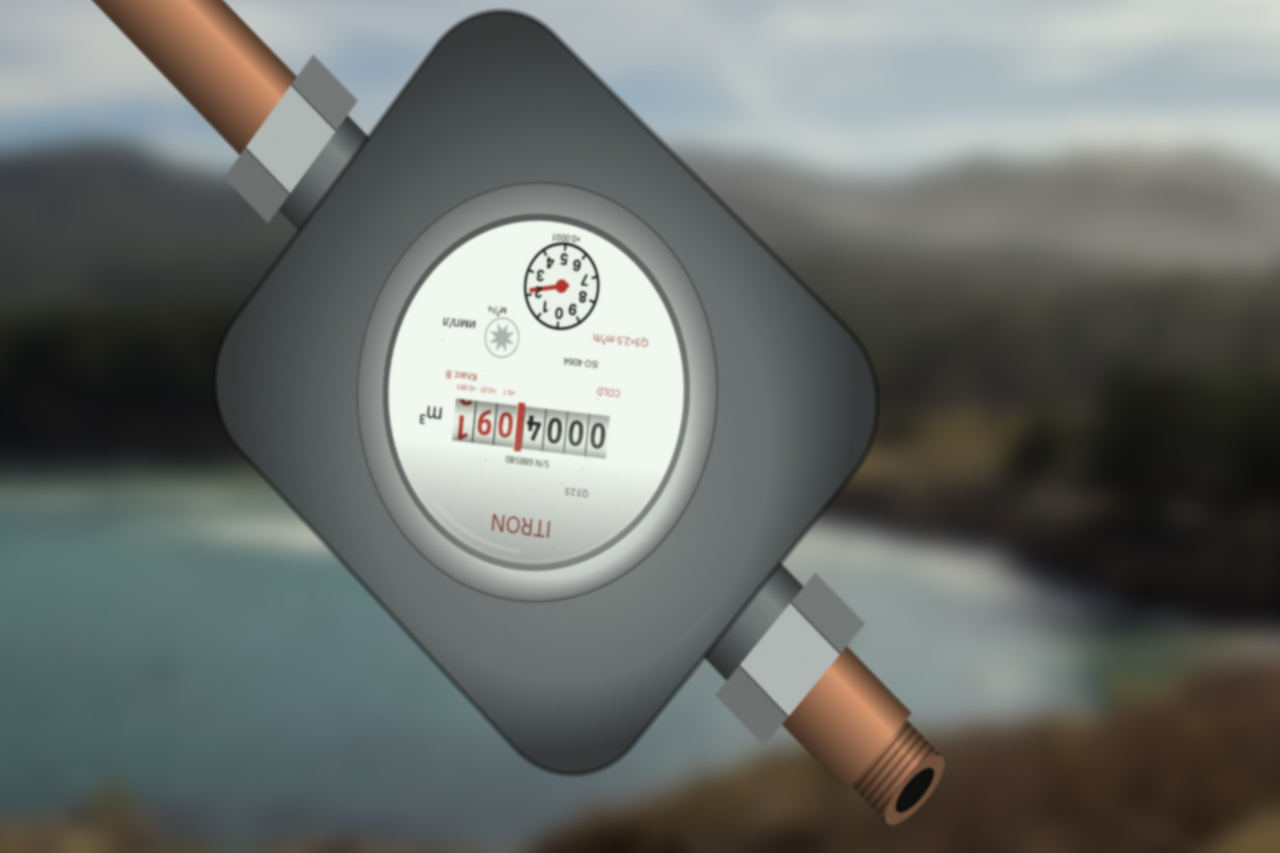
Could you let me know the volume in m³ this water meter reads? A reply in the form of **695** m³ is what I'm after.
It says **4.0912** m³
